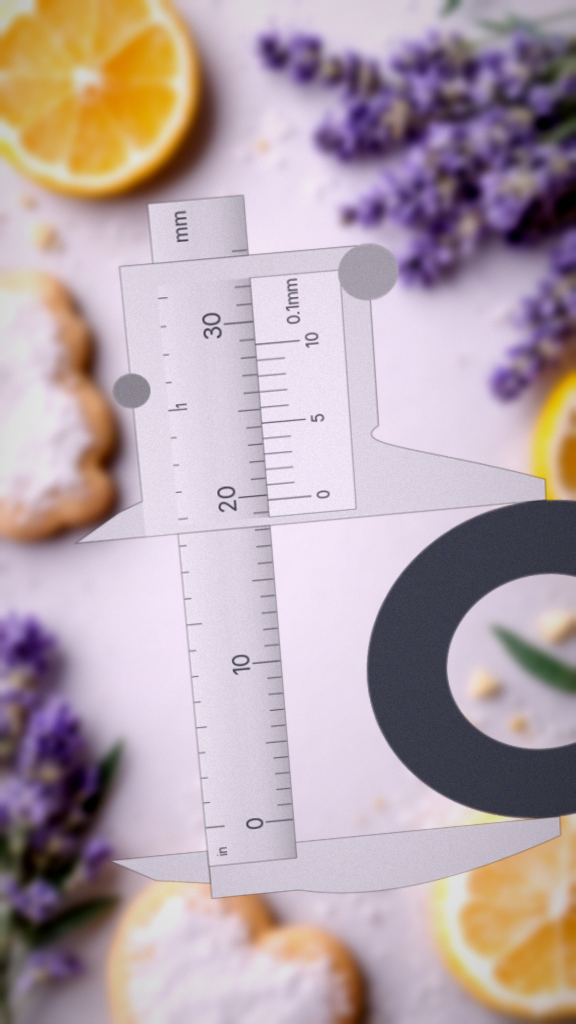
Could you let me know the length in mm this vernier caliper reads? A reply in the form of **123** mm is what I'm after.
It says **19.7** mm
